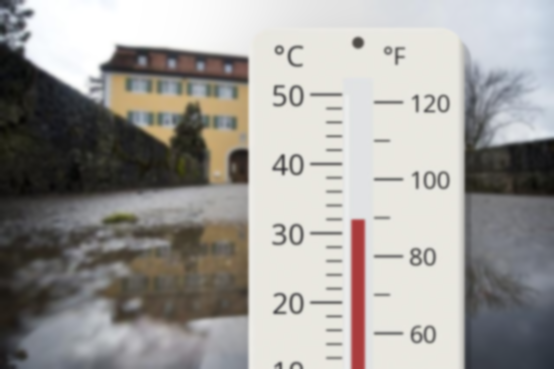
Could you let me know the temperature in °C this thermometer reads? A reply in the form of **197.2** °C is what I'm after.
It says **32** °C
